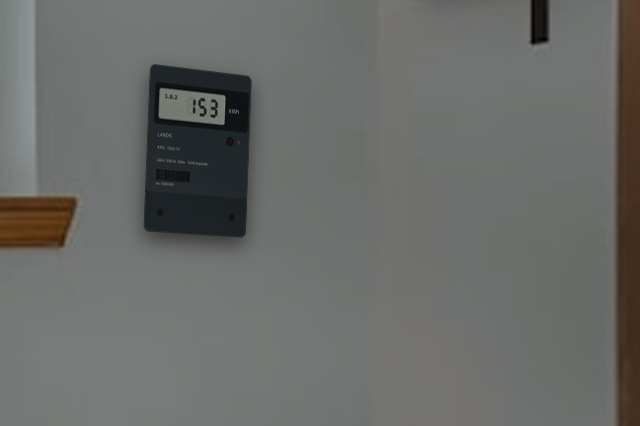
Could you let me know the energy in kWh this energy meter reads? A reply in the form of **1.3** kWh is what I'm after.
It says **153** kWh
